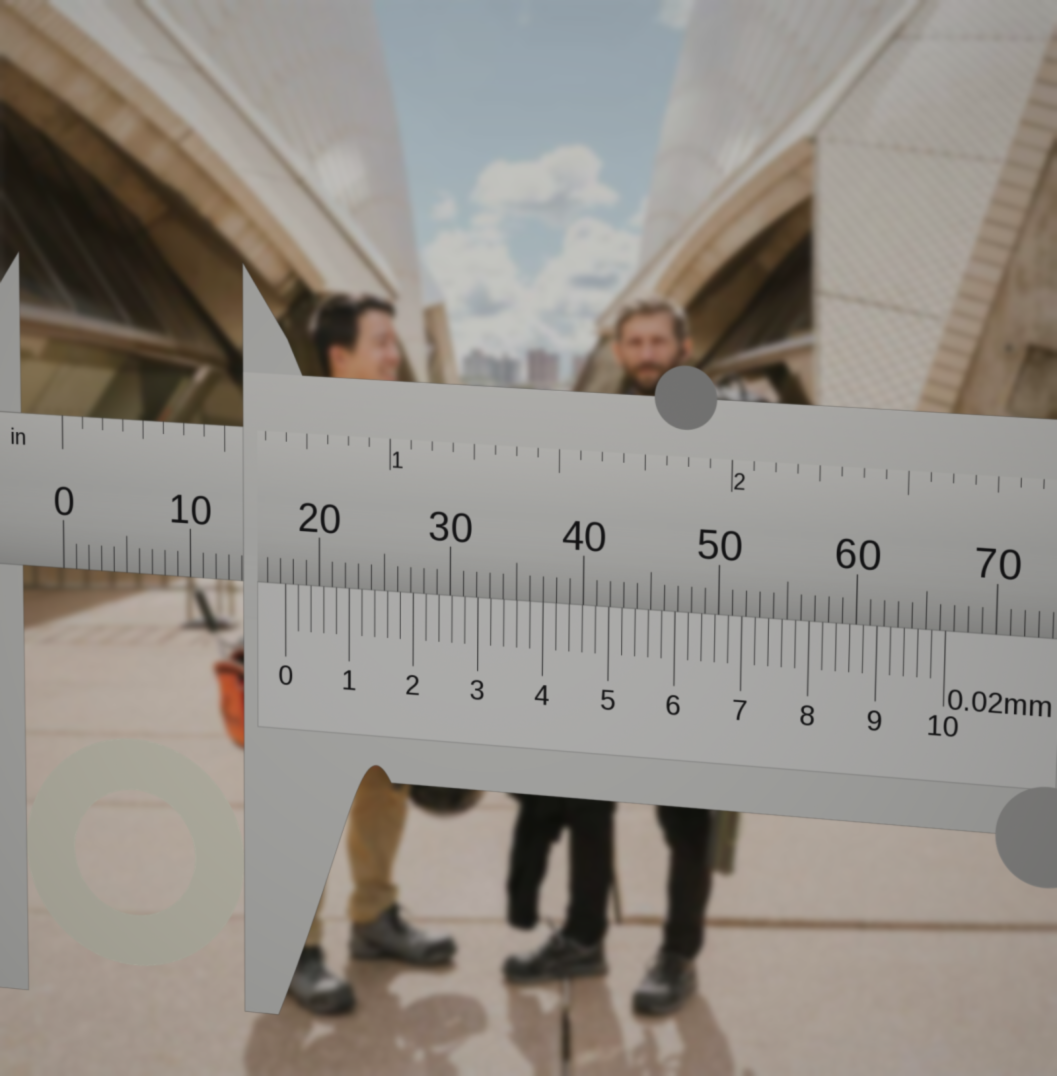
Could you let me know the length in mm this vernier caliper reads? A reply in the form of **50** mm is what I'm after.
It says **17.4** mm
